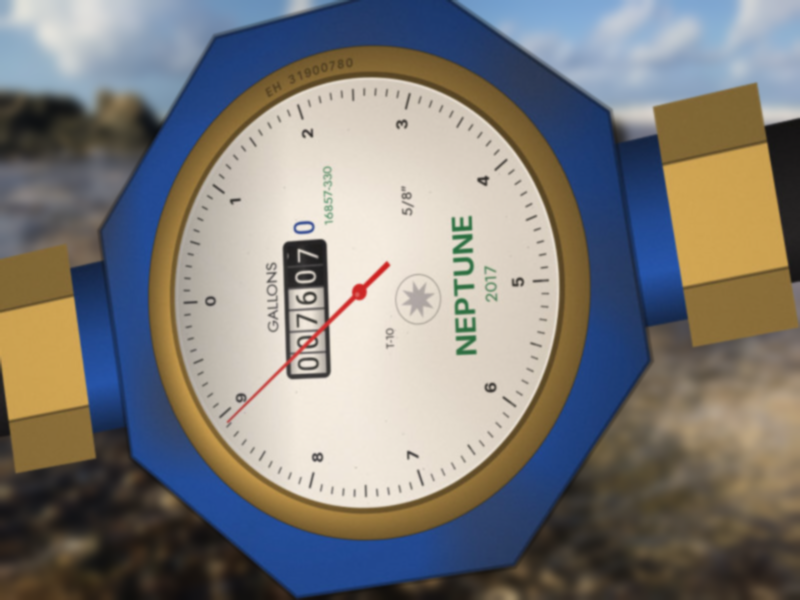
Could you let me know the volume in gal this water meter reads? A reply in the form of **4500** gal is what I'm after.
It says **76068.9** gal
